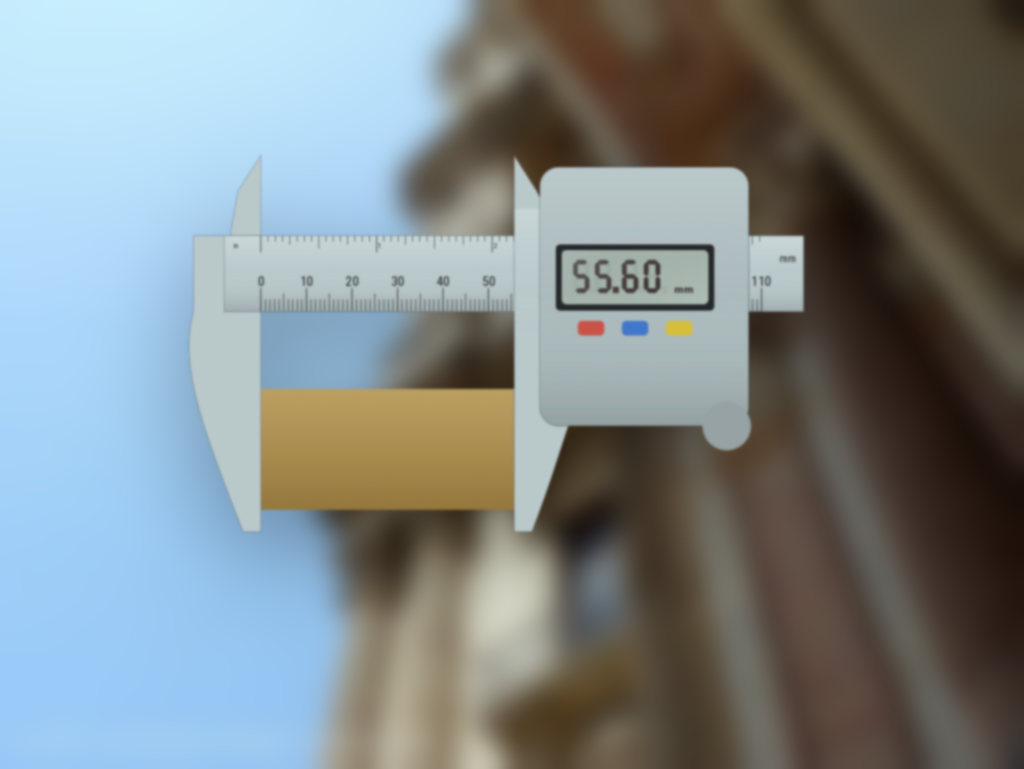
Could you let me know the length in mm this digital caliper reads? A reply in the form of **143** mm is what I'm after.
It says **55.60** mm
